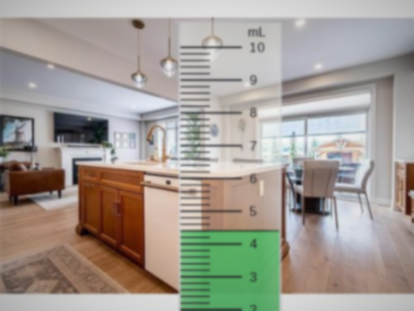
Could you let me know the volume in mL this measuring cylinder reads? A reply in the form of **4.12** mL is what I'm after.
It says **4.4** mL
